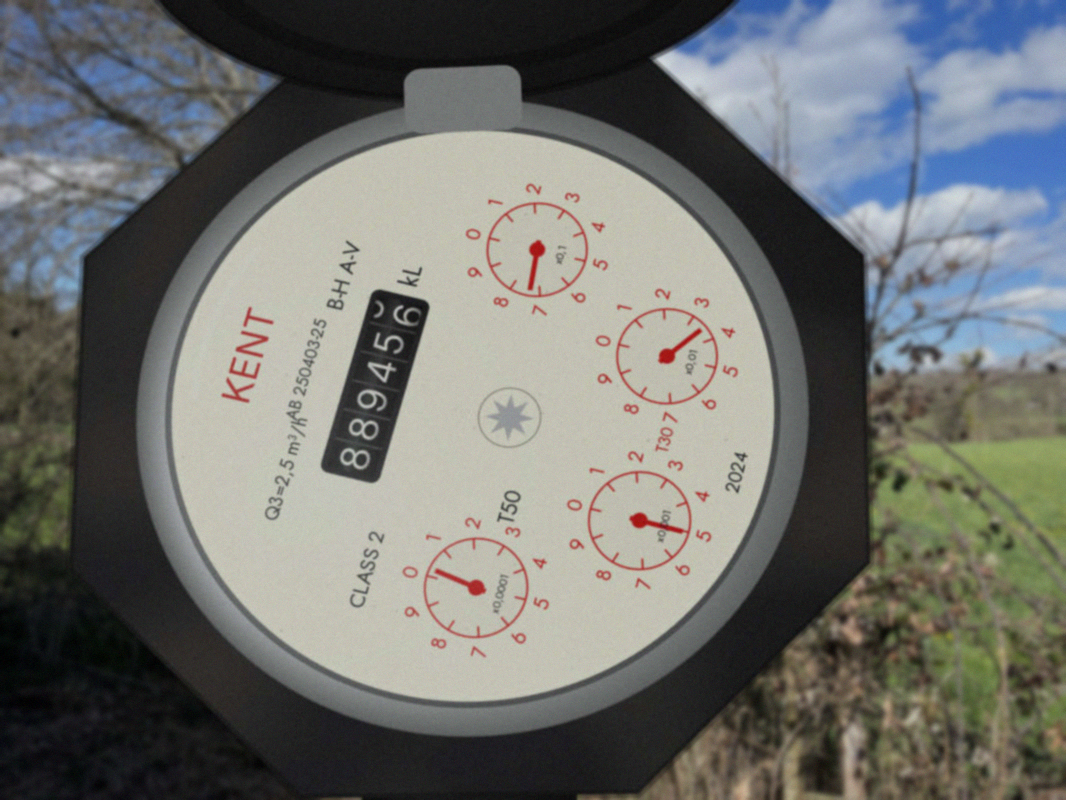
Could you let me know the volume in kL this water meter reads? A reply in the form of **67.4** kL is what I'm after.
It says **889455.7350** kL
